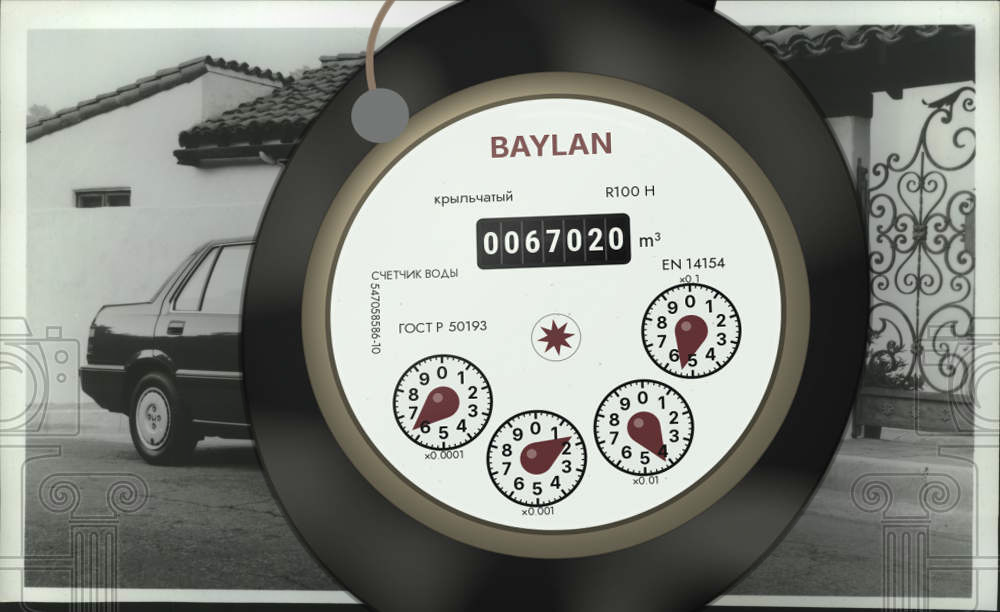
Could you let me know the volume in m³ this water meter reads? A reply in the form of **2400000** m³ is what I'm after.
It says **67020.5416** m³
